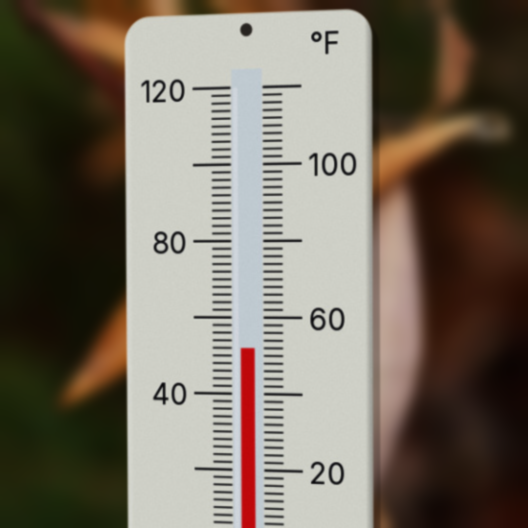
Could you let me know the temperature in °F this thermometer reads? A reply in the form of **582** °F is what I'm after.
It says **52** °F
